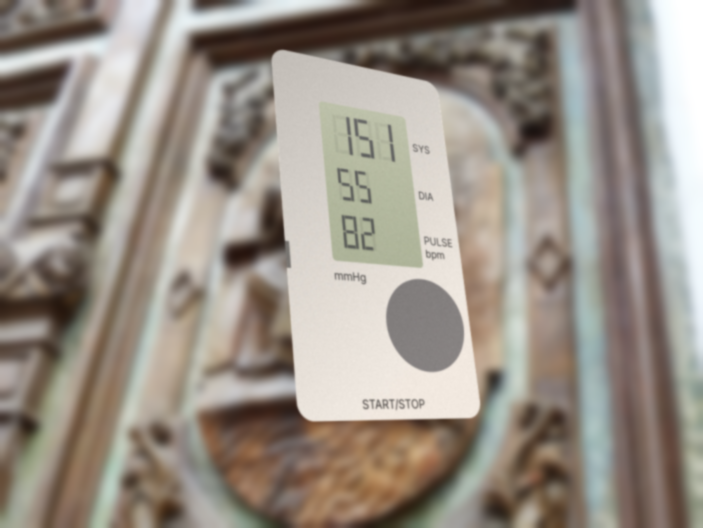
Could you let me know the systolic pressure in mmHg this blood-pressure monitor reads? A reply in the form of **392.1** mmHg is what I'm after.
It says **151** mmHg
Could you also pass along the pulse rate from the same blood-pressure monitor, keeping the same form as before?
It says **82** bpm
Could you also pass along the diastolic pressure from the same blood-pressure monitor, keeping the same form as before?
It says **55** mmHg
